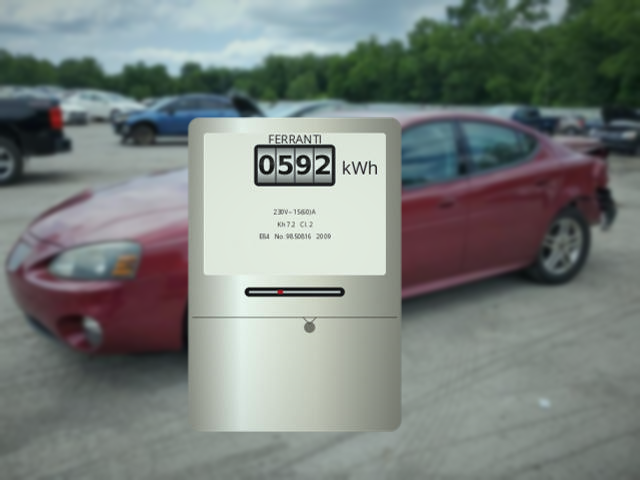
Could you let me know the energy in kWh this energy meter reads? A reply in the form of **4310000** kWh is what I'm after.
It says **592** kWh
